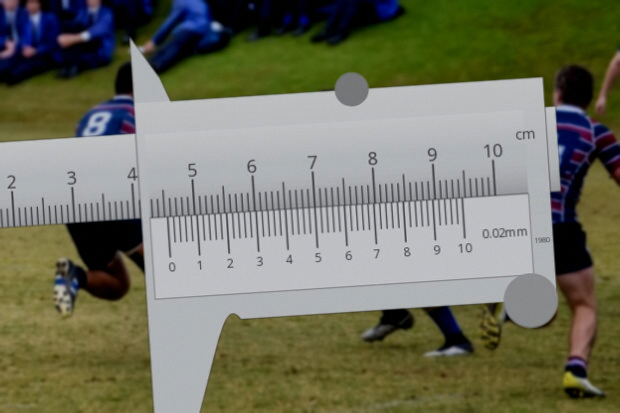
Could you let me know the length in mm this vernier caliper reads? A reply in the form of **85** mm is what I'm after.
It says **45.5** mm
